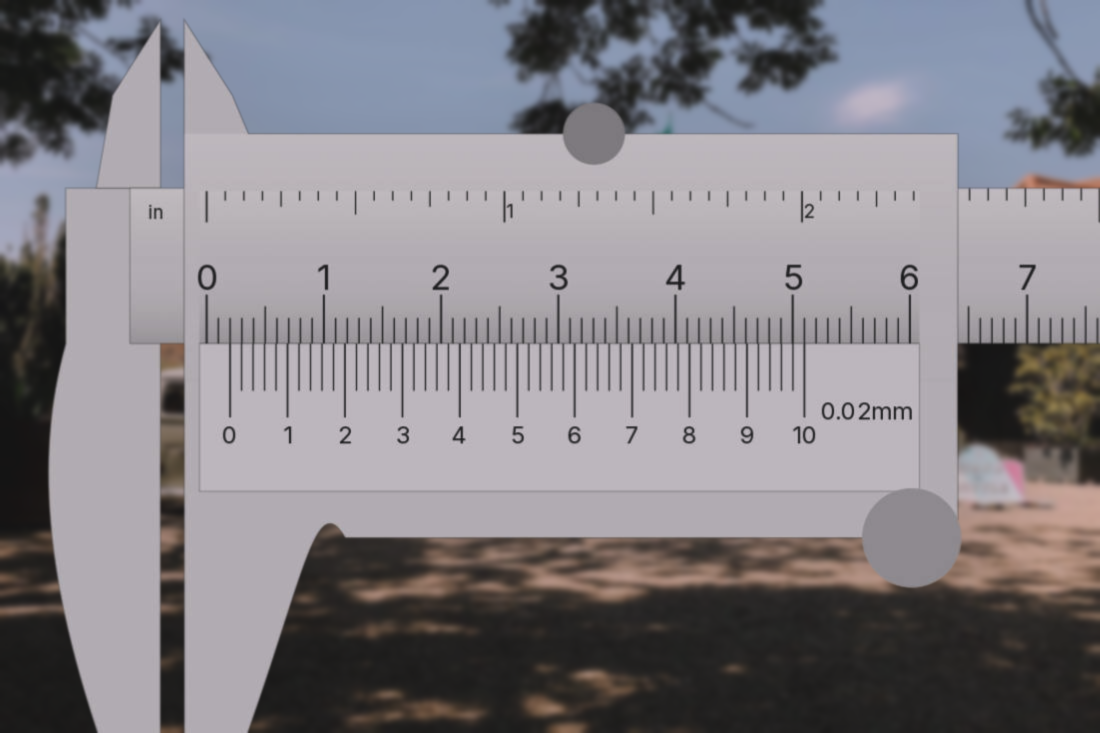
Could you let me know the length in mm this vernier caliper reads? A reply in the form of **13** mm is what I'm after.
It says **2.0** mm
